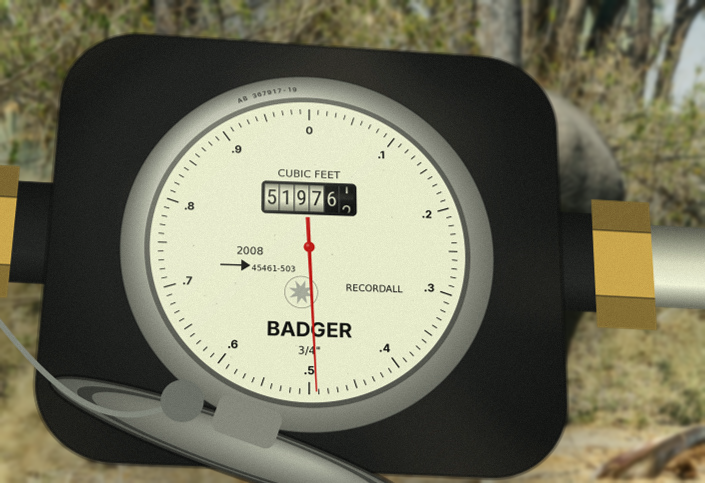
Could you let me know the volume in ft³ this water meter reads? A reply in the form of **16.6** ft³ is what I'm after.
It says **519761.49** ft³
